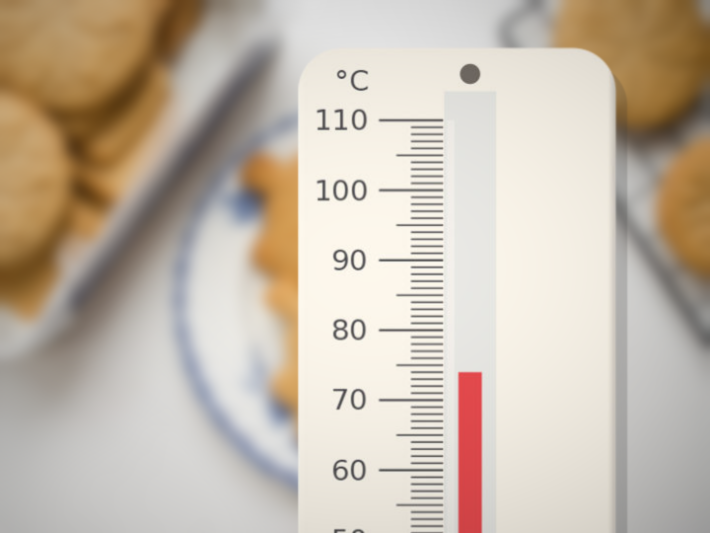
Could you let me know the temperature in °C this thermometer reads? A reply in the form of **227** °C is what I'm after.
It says **74** °C
